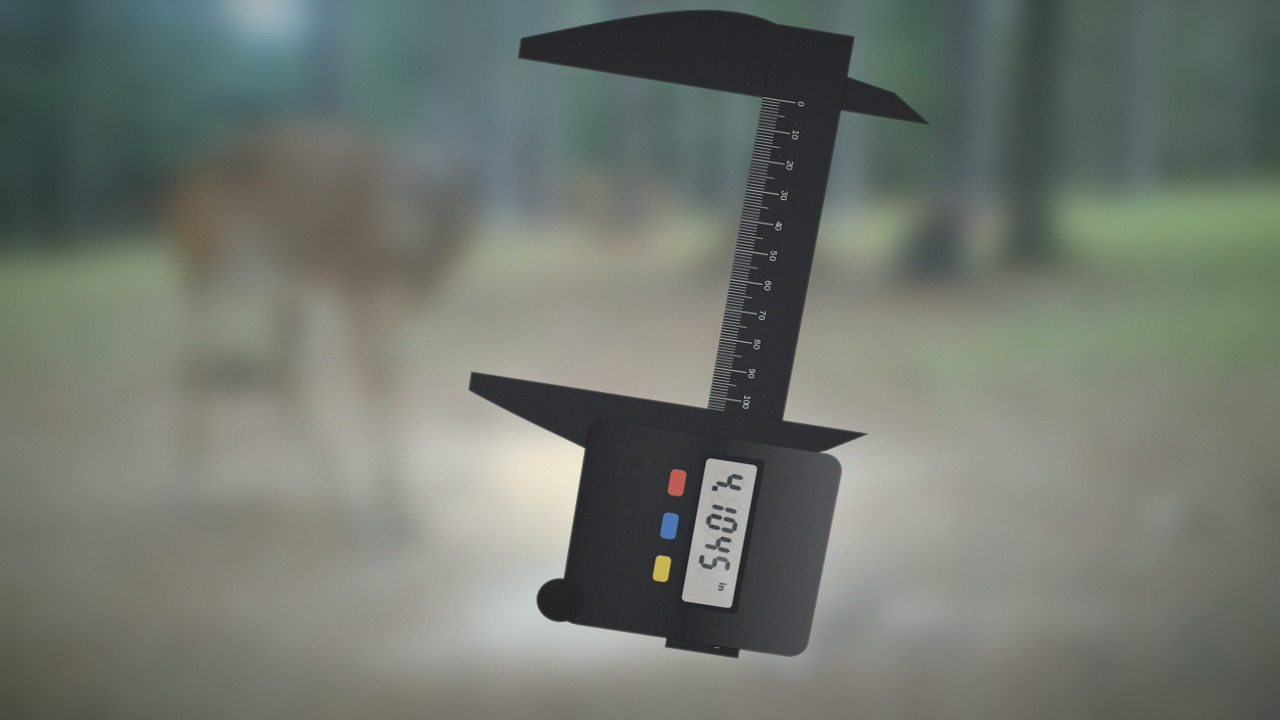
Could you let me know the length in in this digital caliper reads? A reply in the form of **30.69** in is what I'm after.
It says **4.1045** in
